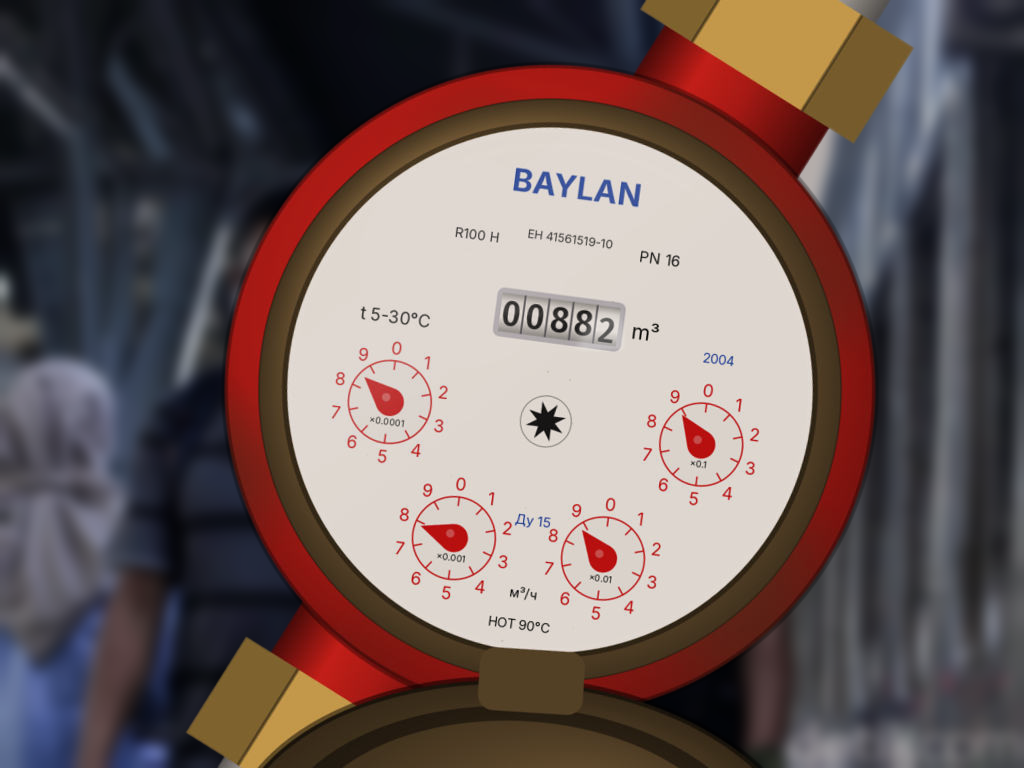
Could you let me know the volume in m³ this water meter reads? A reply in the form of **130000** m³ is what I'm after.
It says **881.8878** m³
